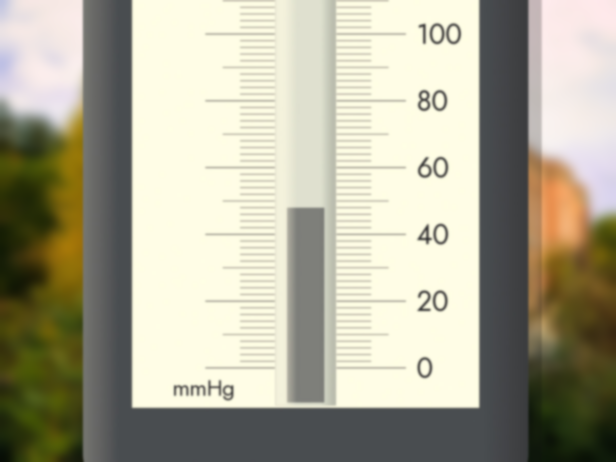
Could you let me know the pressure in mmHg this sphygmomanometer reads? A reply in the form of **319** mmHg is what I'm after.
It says **48** mmHg
